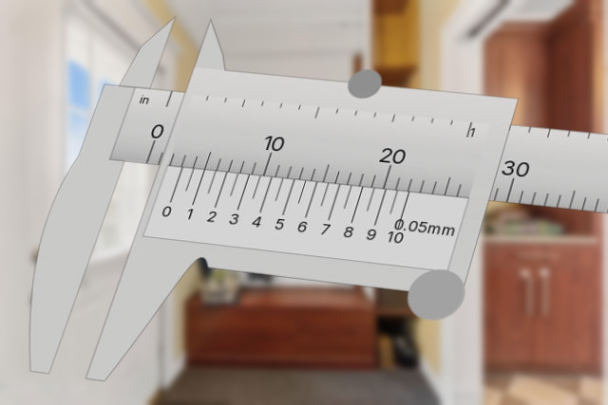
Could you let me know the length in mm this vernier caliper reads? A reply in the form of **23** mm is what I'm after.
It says **3.1** mm
